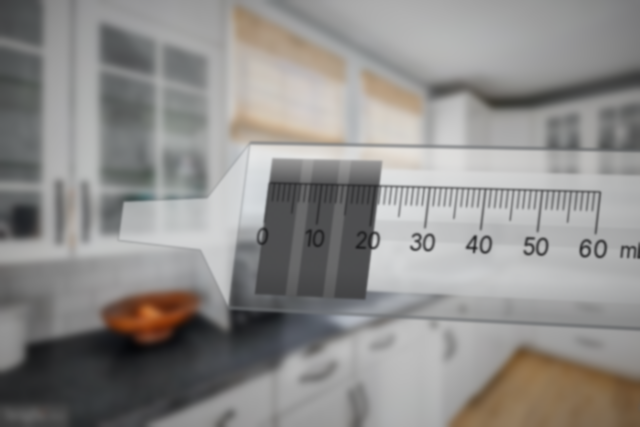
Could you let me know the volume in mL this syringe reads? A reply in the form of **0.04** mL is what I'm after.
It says **0** mL
